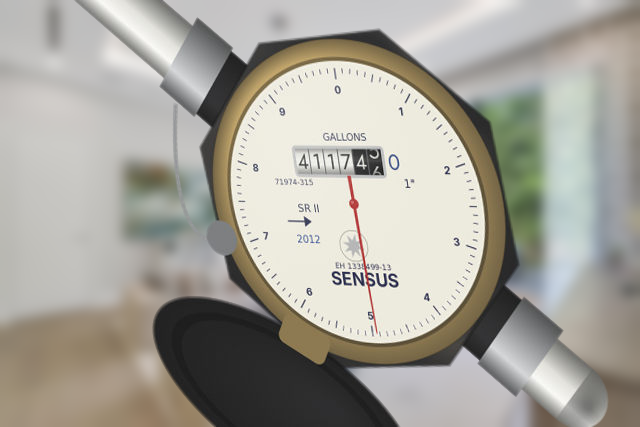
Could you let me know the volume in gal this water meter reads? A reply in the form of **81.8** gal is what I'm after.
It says **4117454.9** gal
